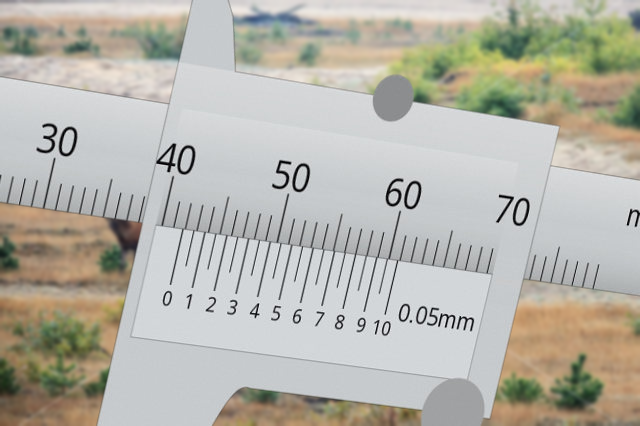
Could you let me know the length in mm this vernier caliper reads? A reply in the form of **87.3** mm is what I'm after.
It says **41.8** mm
